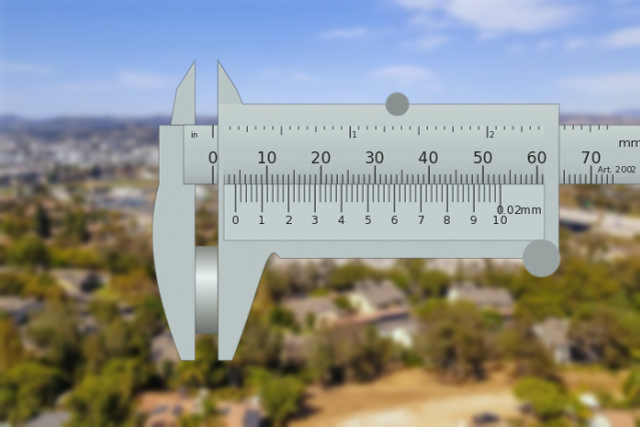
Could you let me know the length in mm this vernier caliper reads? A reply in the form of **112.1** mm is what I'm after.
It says **4.2** mm
